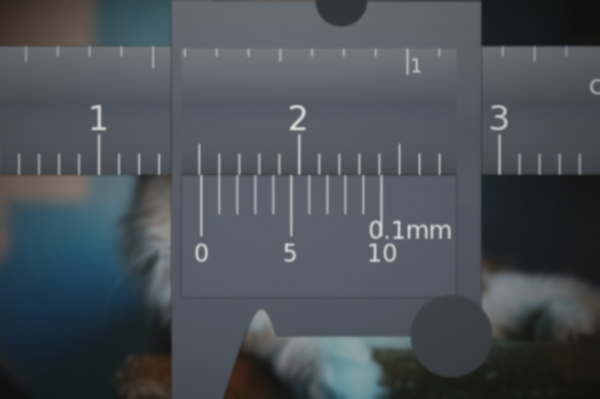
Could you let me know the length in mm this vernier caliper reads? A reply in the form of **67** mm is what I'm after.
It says **15.1** mm
